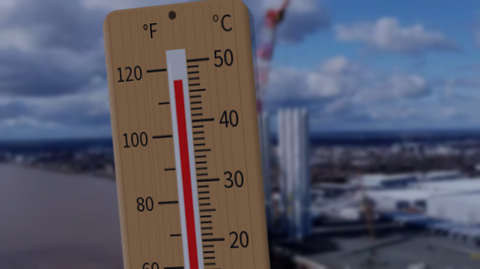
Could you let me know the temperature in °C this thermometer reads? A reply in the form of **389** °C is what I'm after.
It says **47** °C
